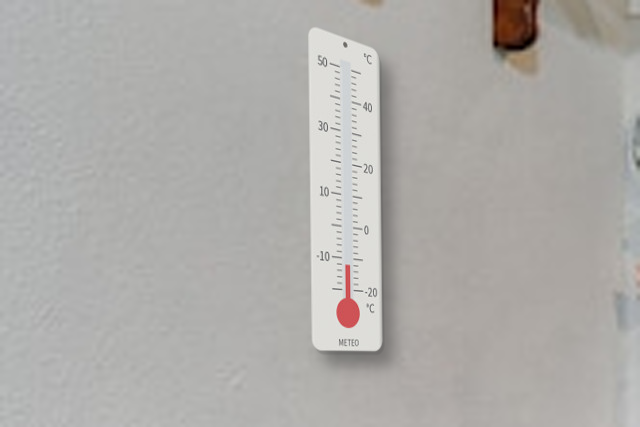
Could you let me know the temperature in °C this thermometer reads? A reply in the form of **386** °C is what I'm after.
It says **-12** °C
